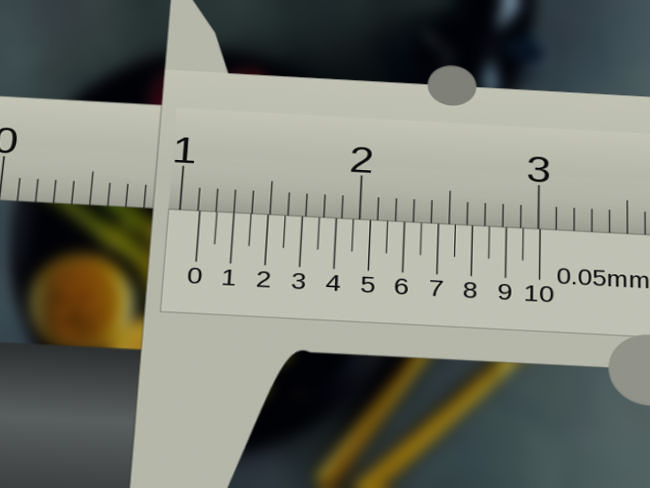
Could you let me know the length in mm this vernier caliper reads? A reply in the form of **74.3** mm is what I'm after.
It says **11.1** mm
